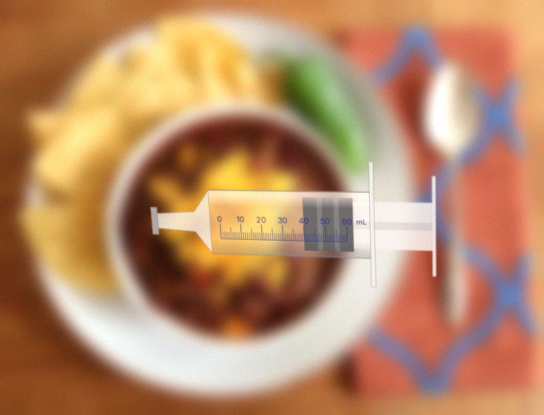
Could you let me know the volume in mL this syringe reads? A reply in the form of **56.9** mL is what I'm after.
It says **40** mL
